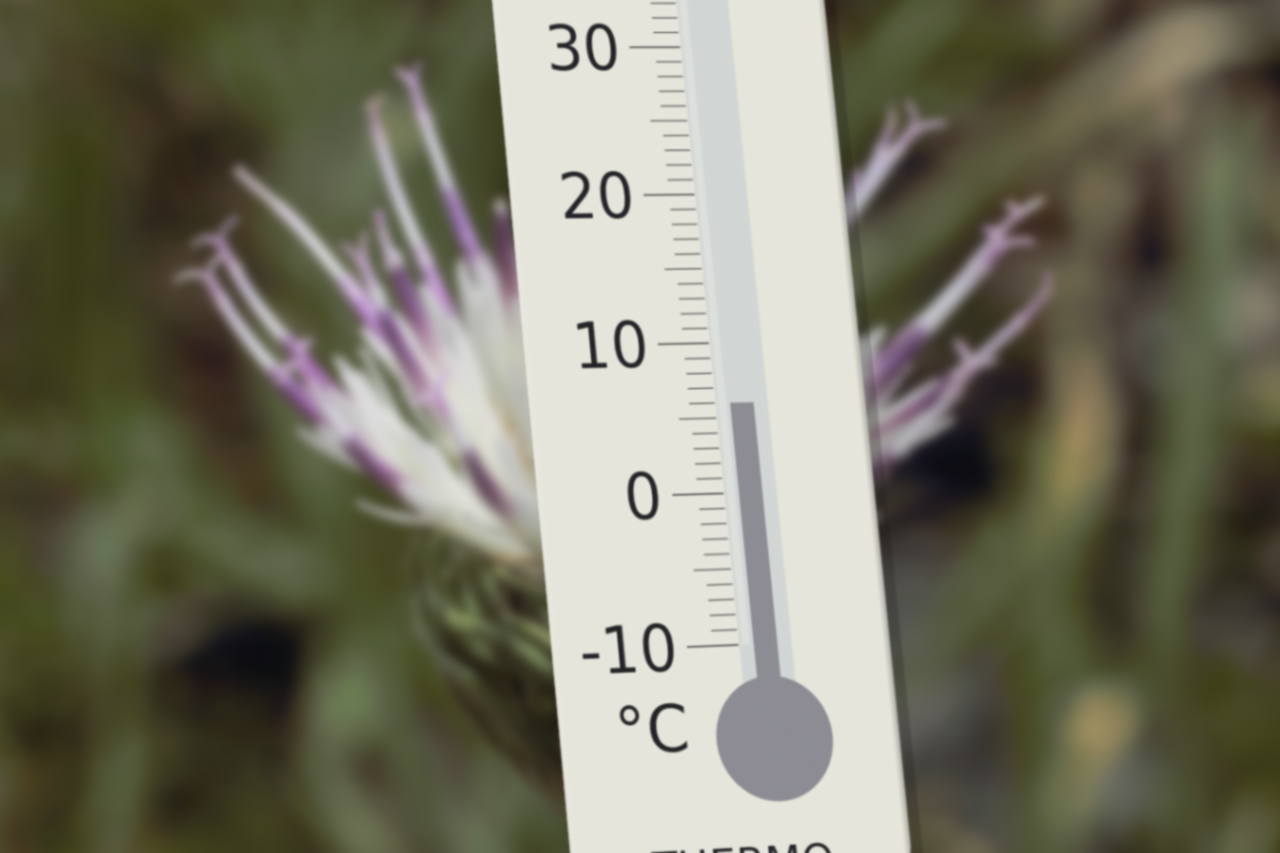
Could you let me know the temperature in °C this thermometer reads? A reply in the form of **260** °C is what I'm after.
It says **6** °C
